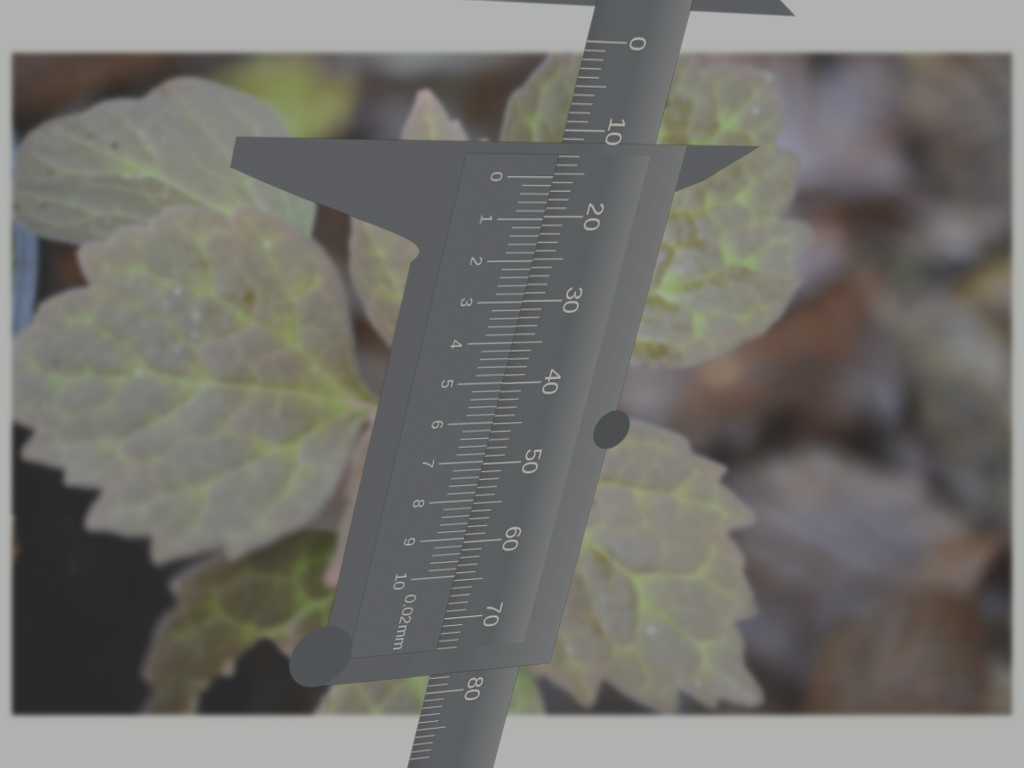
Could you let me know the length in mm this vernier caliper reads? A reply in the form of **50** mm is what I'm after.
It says **15.4** mm
